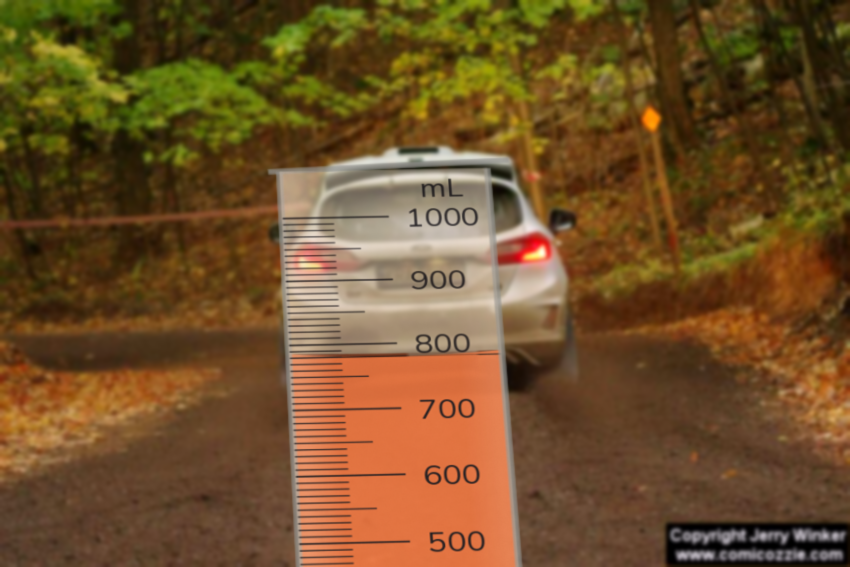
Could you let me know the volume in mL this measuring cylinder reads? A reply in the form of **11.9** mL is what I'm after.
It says **780** mL
